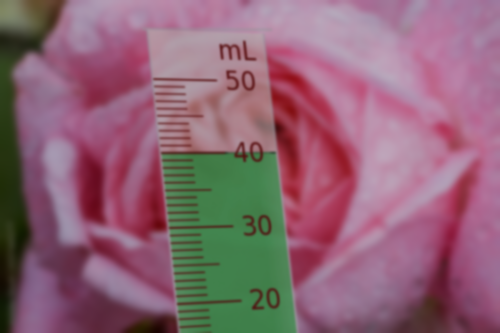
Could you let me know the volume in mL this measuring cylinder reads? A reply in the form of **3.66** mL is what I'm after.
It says **40** mL
